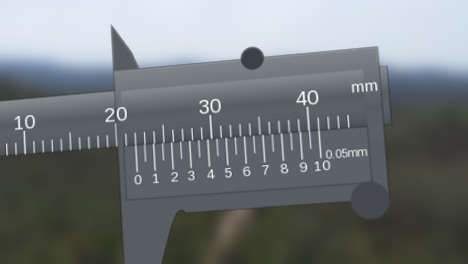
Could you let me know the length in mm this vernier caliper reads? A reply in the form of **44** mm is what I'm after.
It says **22.0** mm
